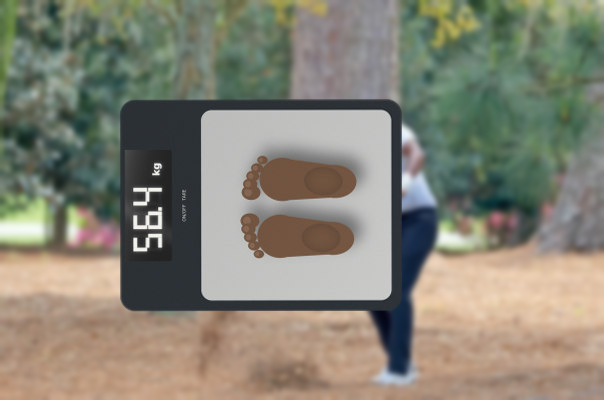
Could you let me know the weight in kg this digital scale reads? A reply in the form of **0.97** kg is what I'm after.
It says **56.4** kg
